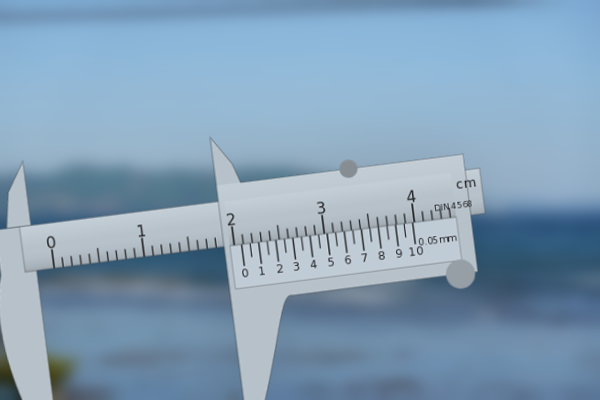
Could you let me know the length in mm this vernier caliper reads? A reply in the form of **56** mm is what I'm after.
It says **20.8** mm
